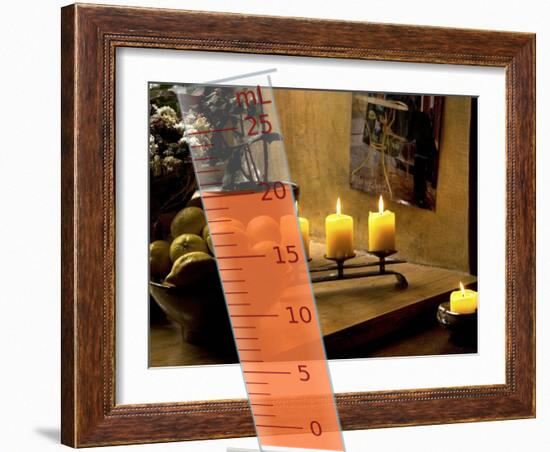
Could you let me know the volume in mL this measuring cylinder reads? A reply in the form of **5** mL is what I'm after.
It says **20** mL
